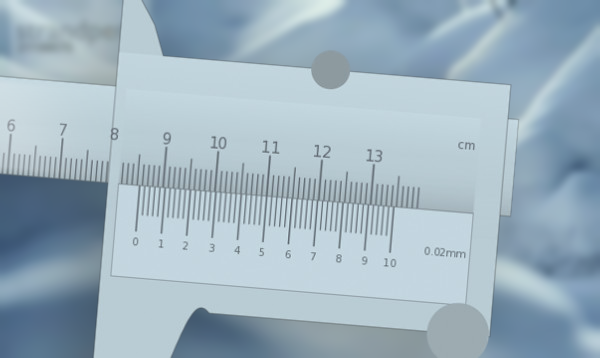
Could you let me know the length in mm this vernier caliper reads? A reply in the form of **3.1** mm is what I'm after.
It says **85.5** mm
